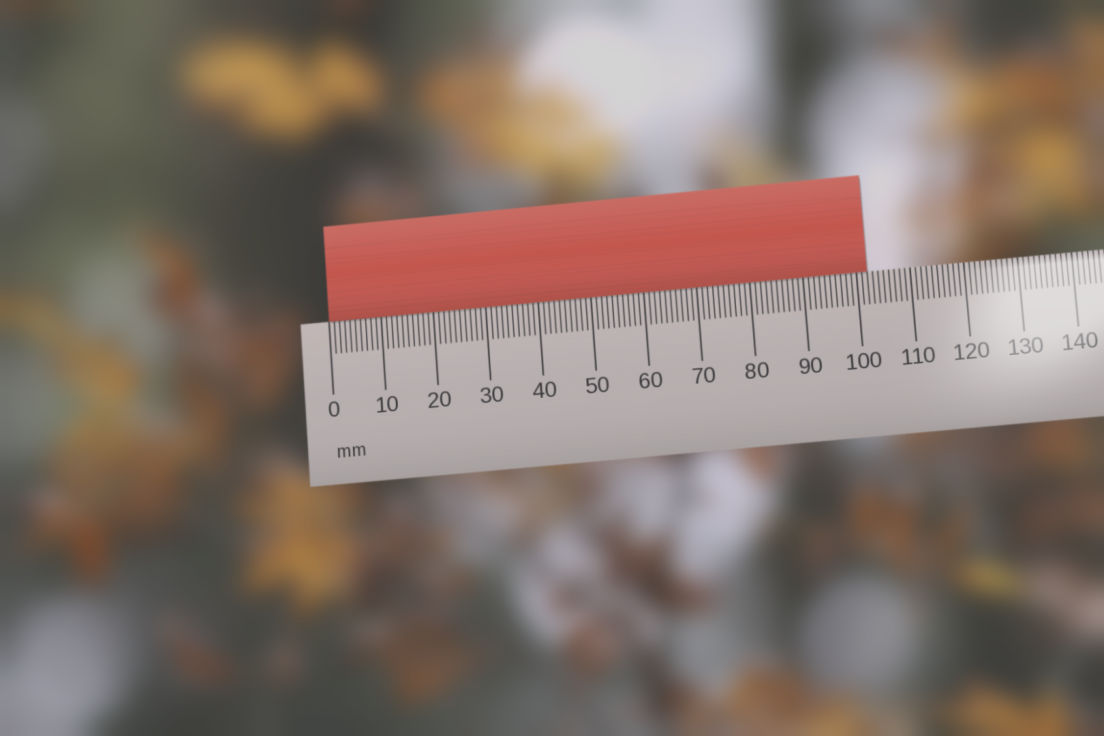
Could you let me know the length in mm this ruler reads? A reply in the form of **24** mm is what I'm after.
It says **102** mm
